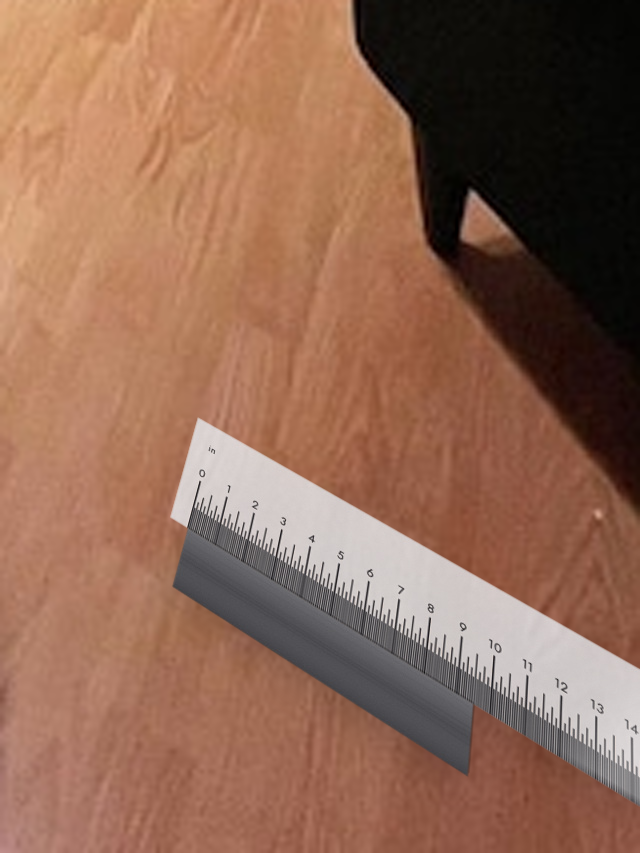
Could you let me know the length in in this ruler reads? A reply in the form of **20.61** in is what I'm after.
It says **9.5** in
